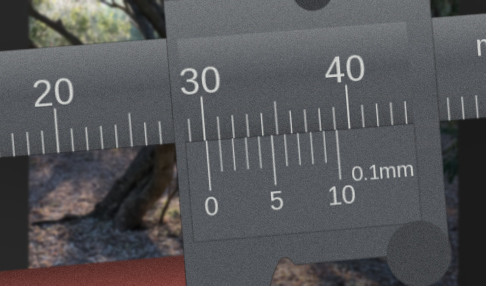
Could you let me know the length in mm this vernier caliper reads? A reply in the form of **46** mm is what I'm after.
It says **30.1** mm
